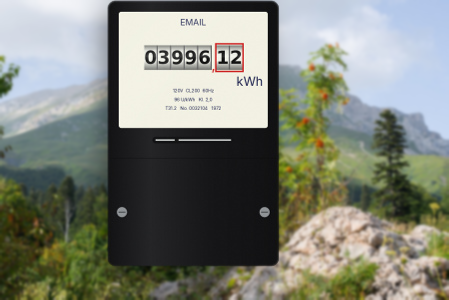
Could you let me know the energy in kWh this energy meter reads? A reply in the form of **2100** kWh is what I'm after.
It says **3996.12** kWh
